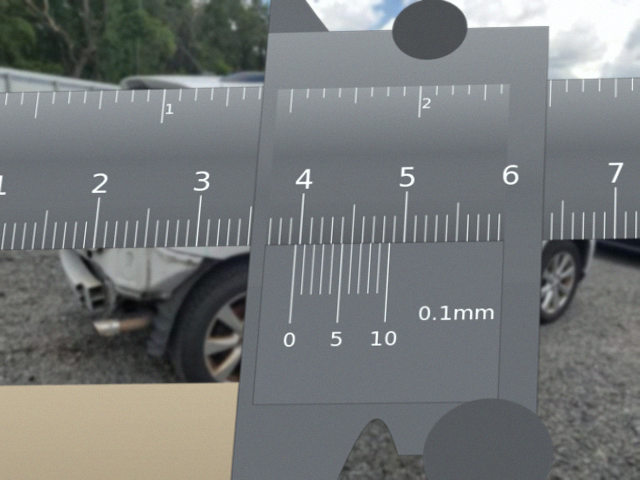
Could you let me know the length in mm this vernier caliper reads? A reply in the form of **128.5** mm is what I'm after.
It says **39.6** mm
